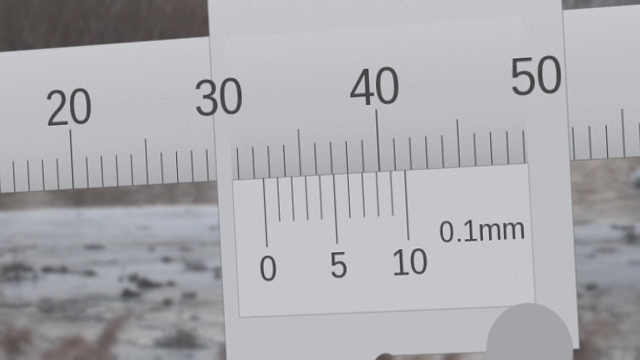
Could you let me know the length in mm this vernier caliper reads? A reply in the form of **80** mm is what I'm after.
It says **32.6** mm
